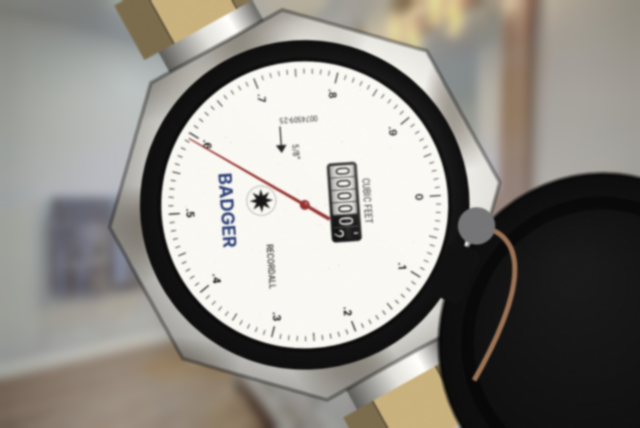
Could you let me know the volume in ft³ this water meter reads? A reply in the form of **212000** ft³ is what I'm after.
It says **1.59** ft³
